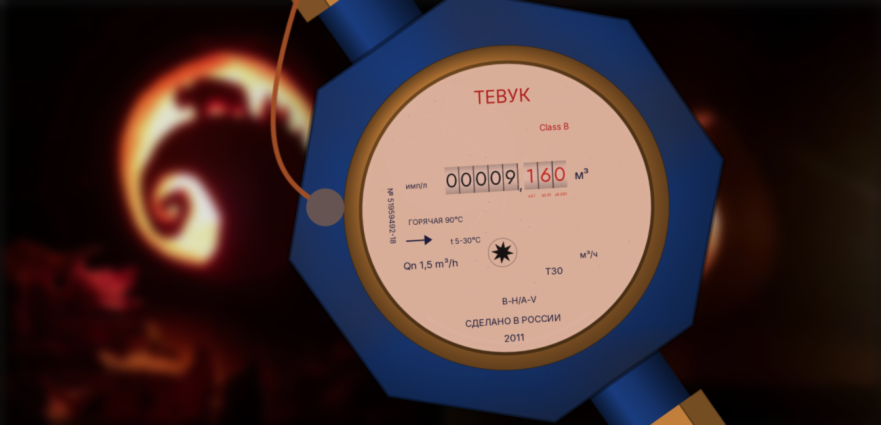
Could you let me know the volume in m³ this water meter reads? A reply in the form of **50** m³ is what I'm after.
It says **9.160** m³
